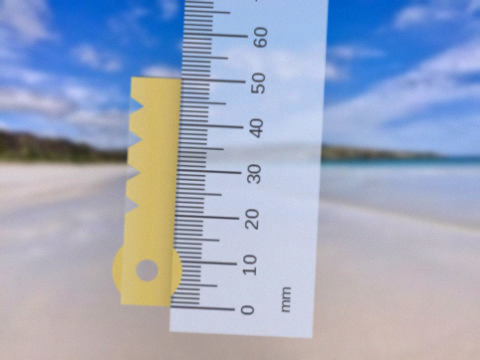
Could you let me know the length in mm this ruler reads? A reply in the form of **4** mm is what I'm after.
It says **50** mm
